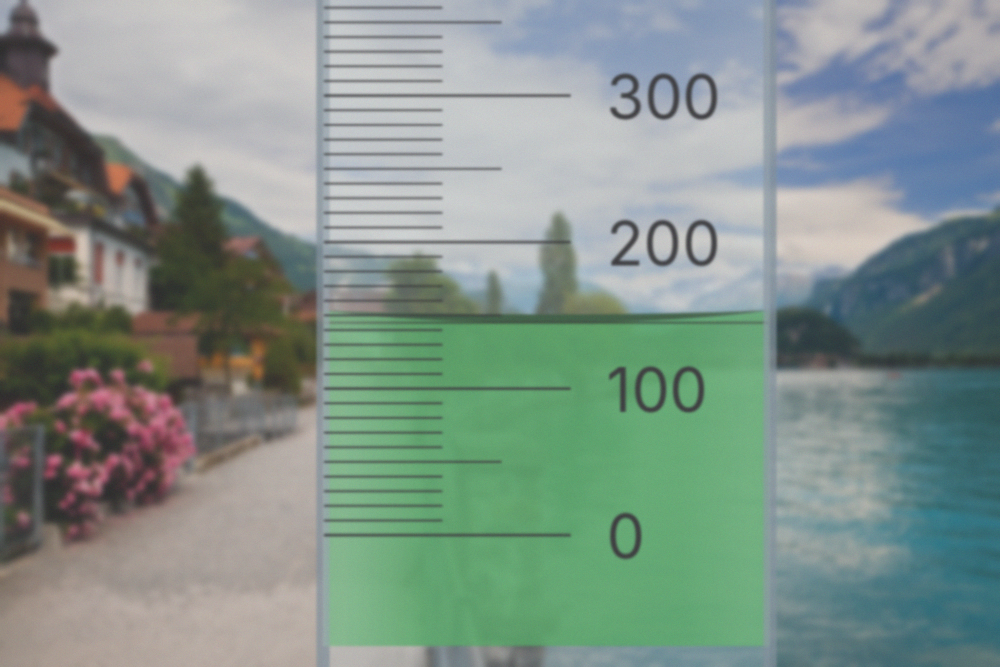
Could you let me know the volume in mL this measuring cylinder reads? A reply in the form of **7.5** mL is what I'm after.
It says **145** mL
